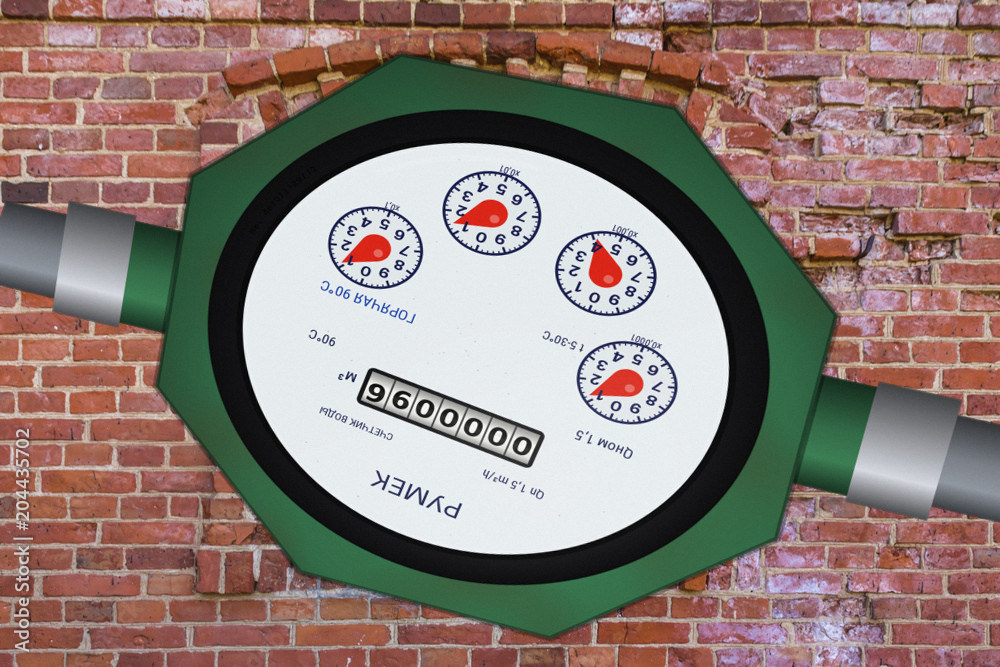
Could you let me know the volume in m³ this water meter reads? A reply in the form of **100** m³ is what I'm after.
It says **96.1141** m³
